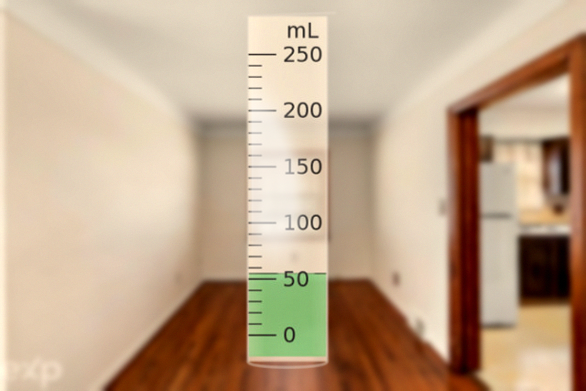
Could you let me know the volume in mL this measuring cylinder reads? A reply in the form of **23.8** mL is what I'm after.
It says **55** mL
